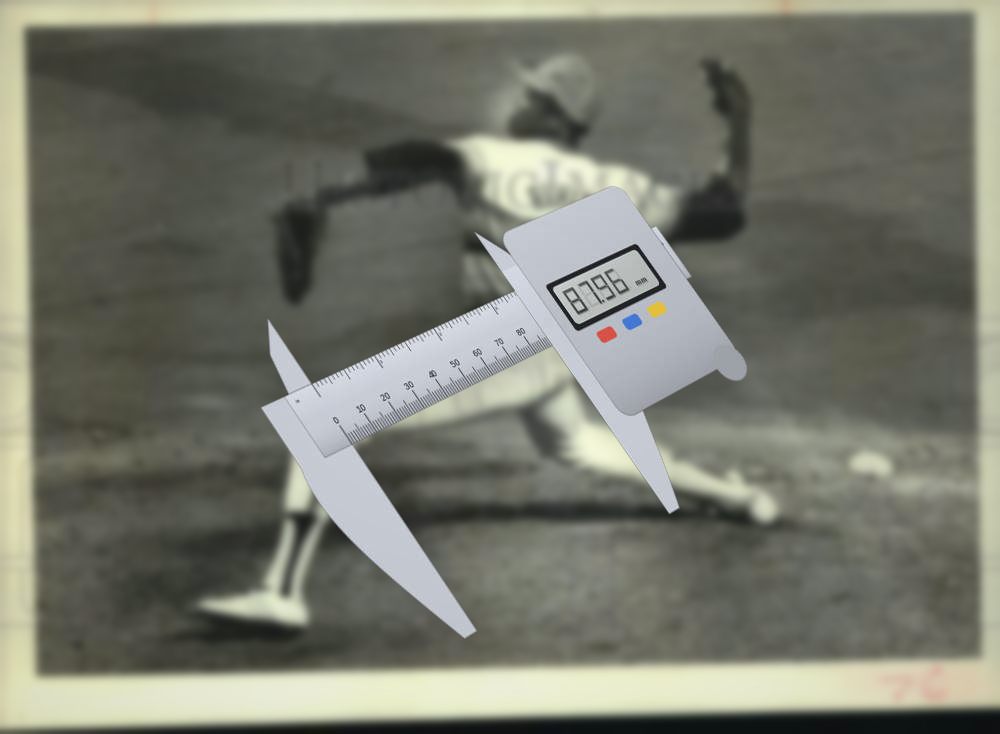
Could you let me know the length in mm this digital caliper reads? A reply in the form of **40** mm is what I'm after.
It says **87.96** mm
